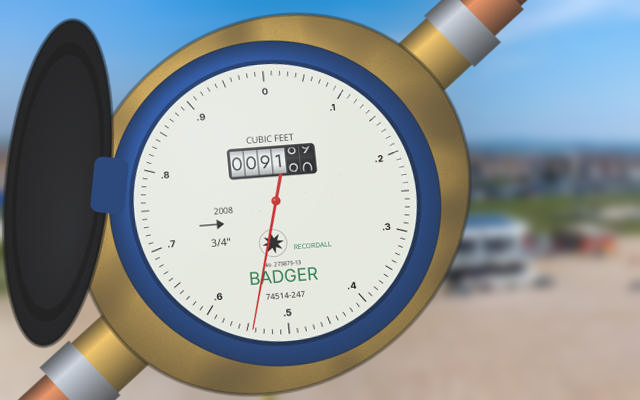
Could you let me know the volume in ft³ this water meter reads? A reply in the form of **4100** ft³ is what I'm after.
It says **9189.54** ft³
